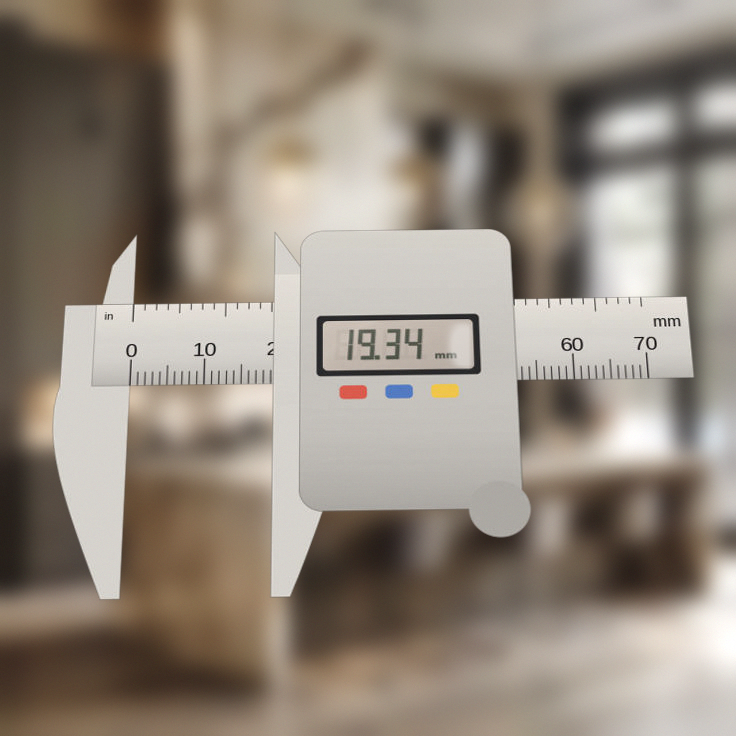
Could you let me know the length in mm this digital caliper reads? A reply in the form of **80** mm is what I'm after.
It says **19.34** mm
